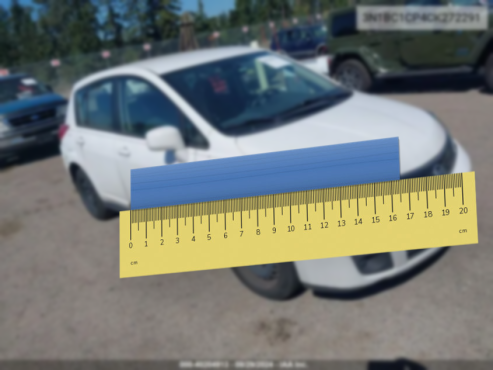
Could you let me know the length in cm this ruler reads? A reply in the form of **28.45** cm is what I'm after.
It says **16.5** cm
